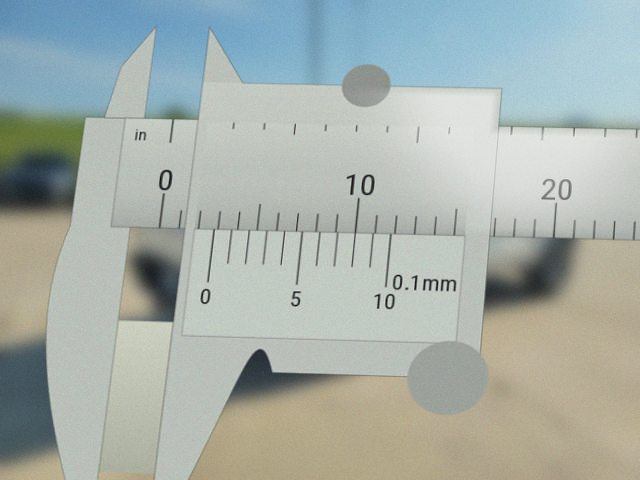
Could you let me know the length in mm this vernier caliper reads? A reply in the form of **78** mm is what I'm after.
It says **2.8** mm
